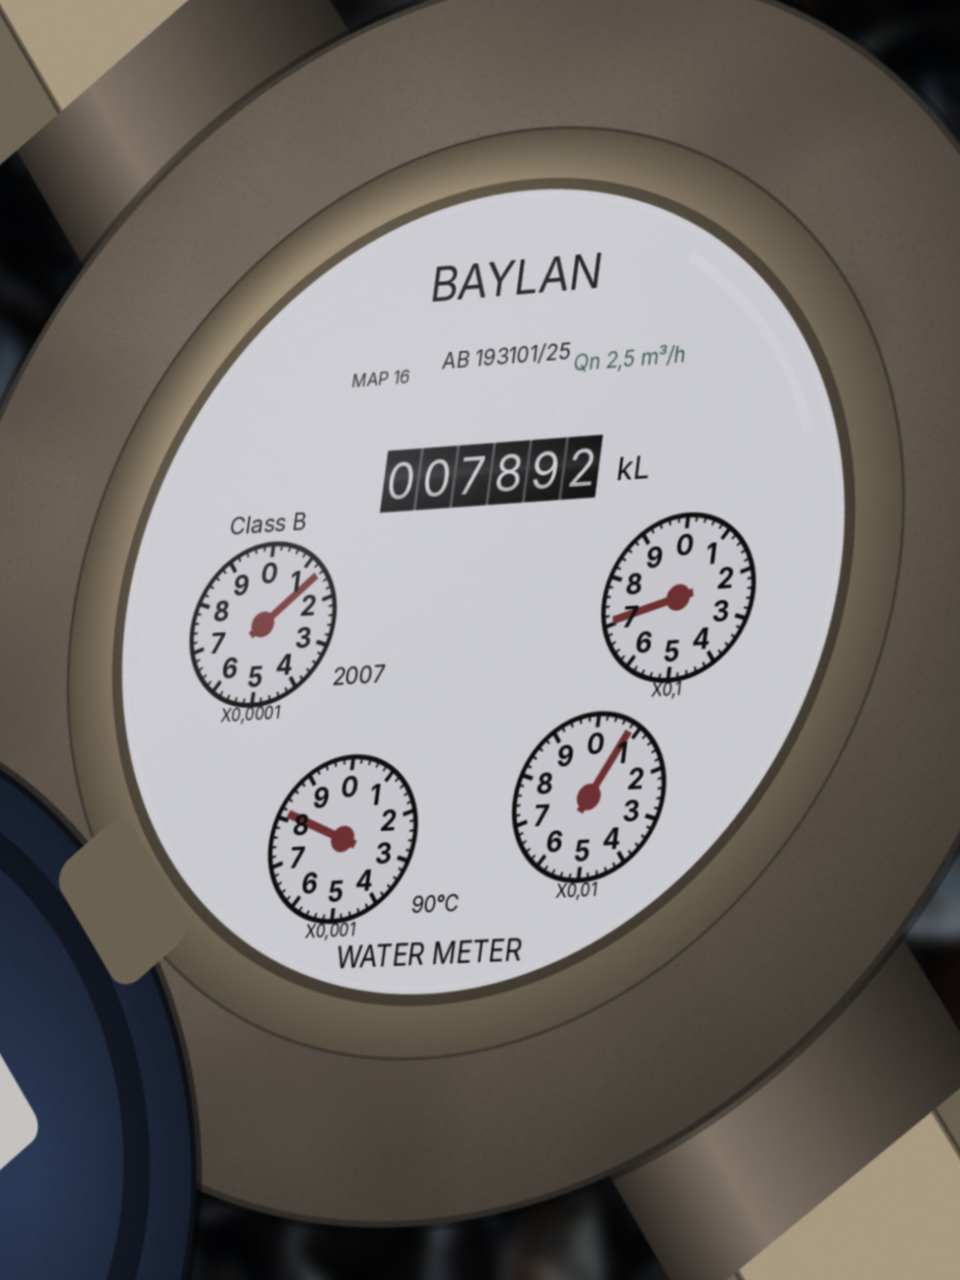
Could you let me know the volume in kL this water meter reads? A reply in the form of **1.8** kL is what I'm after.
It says **7892.7081** kL
